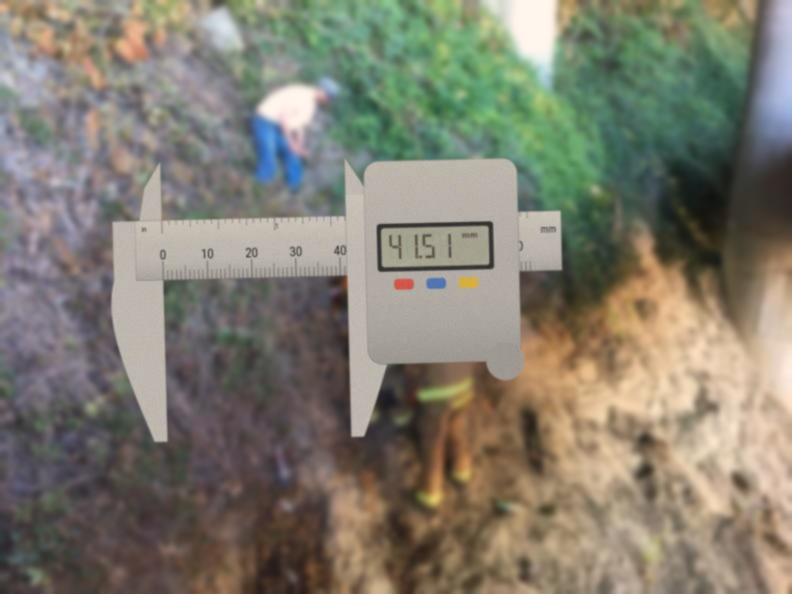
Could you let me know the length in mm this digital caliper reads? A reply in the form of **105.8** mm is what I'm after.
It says **41.51** mm
